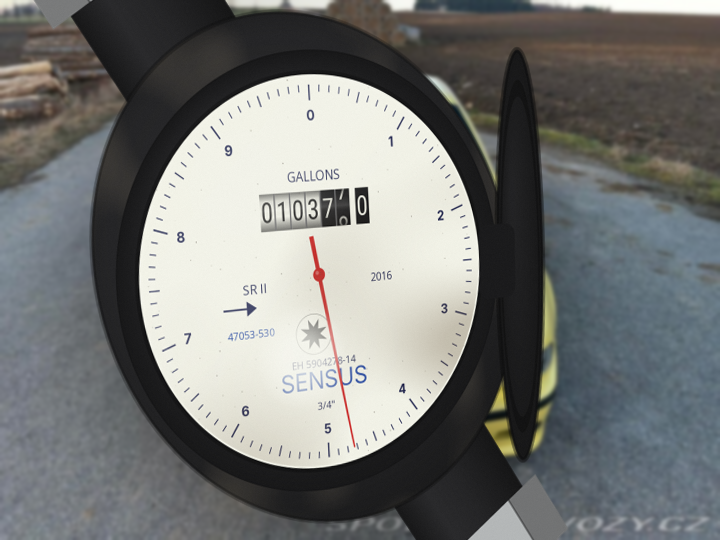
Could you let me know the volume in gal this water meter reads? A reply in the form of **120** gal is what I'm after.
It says **103774.7** gal
